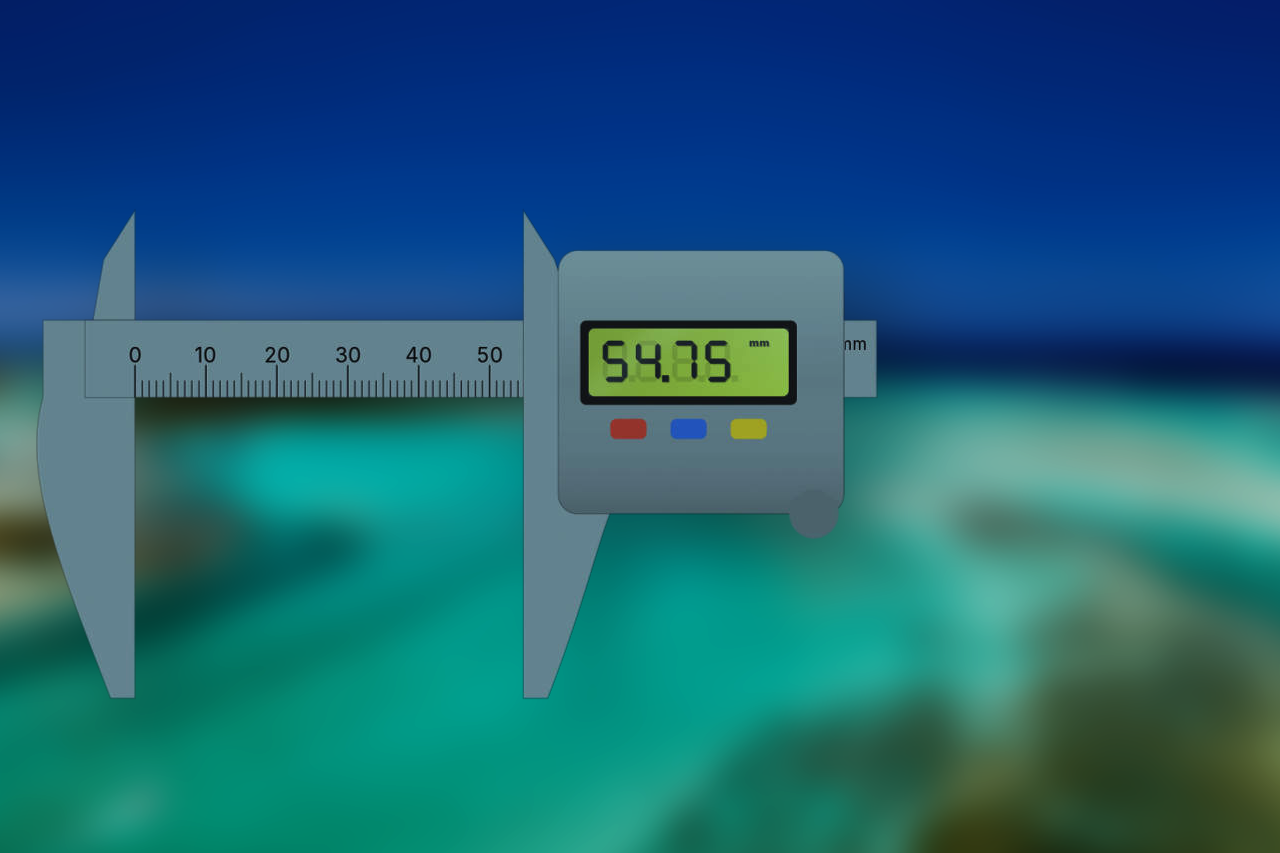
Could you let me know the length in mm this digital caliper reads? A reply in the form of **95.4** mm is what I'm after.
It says **54.75** mm
